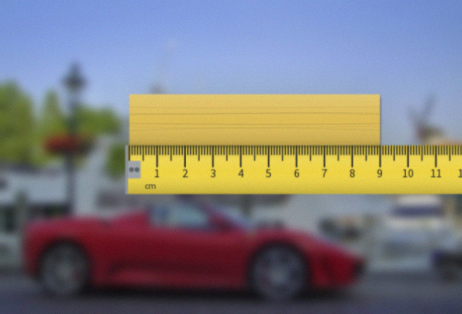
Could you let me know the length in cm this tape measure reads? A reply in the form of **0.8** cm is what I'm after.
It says **9** cm
